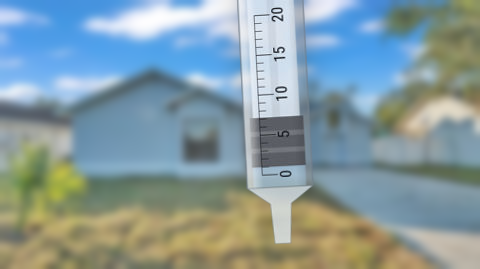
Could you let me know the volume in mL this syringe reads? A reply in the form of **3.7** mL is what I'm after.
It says **1** mL
